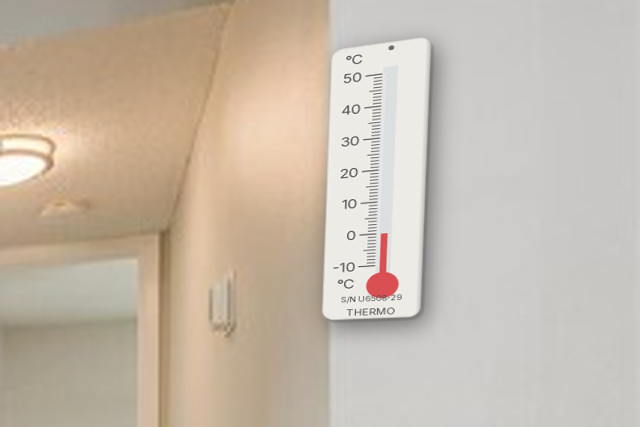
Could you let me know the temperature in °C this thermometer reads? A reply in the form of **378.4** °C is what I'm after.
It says **0** °C
